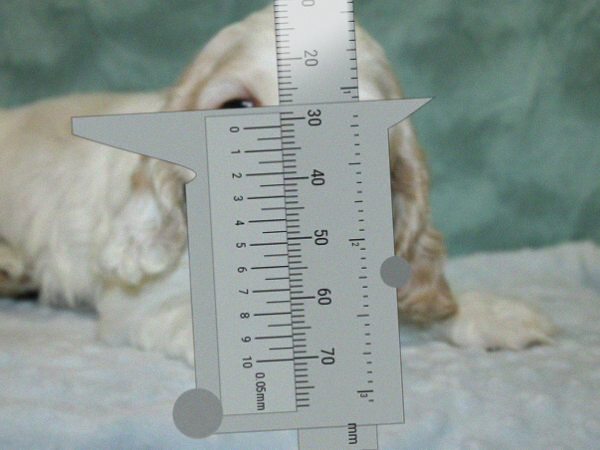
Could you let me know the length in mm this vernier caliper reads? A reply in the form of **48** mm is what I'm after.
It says **31.2** mm
